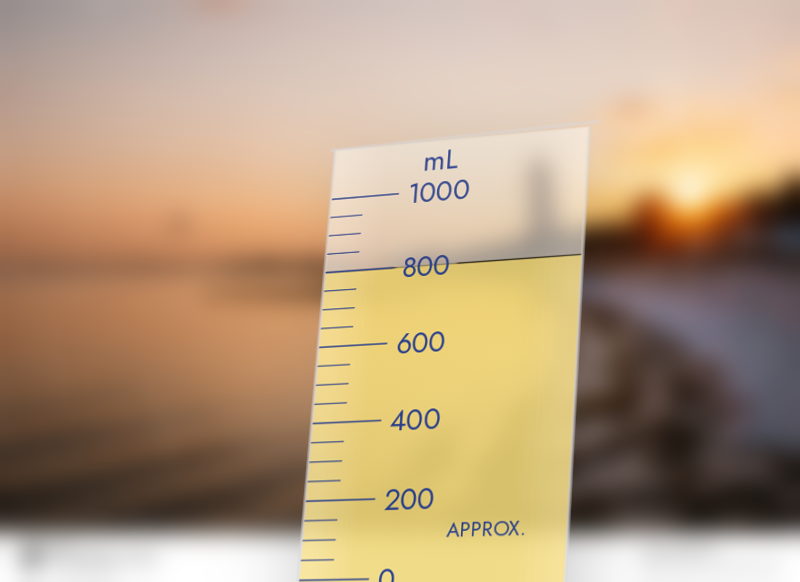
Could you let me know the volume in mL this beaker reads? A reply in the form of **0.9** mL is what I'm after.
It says **800** mL
